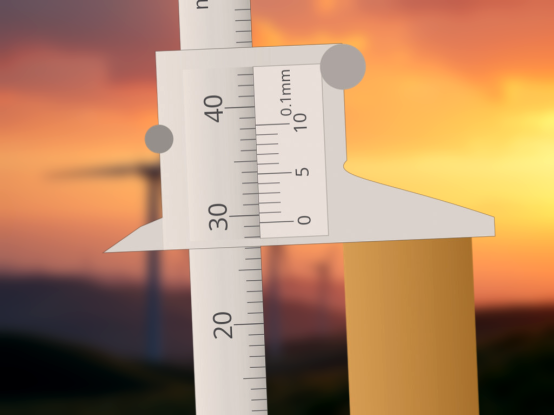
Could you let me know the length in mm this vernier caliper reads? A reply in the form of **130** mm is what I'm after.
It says **29.3** mm
